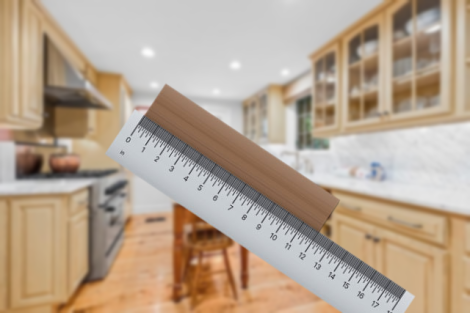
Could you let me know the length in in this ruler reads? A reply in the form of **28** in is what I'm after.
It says **12** in
